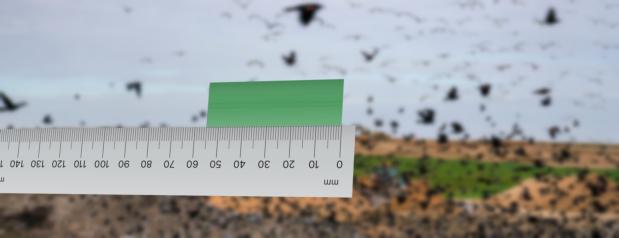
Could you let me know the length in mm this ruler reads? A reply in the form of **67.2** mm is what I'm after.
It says **55** mm
